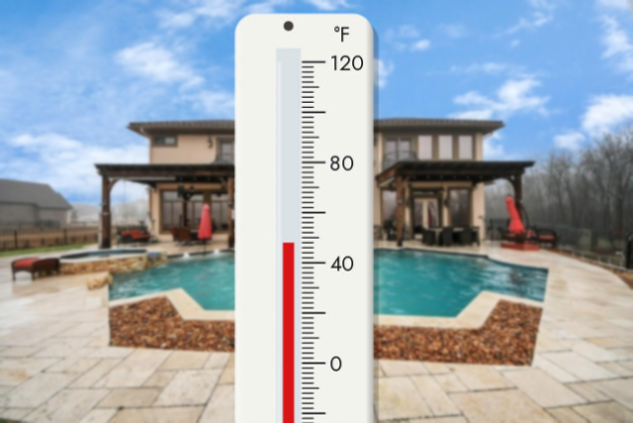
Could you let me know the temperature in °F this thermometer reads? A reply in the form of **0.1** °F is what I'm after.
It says **48** °F
